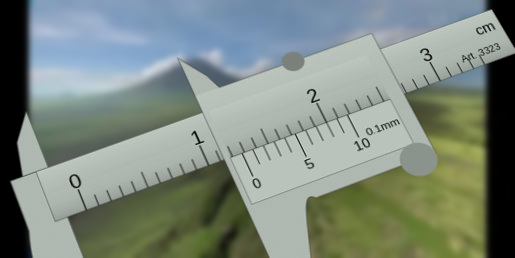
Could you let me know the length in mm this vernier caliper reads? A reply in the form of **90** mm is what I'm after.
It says **12.8** mm
